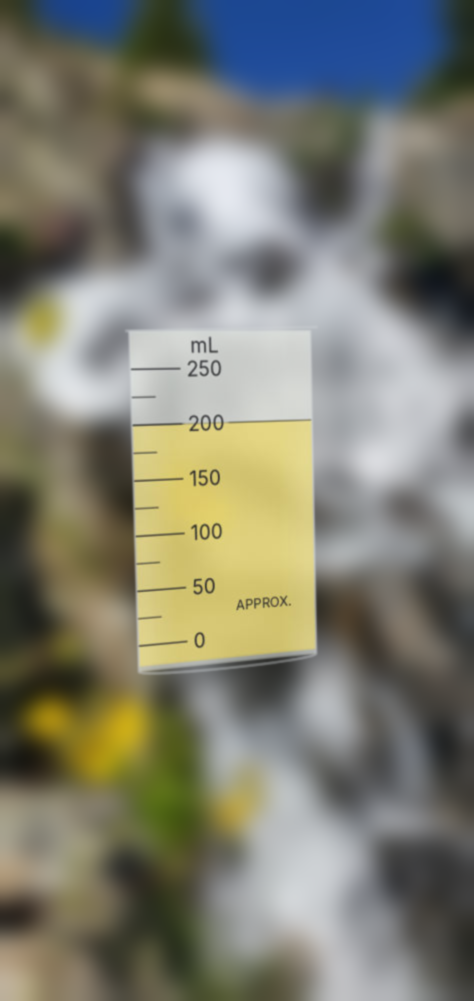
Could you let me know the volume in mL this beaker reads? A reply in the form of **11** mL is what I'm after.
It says **200** mL
